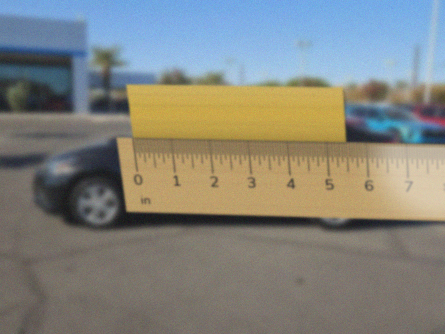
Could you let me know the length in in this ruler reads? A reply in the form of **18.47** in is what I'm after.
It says **5.5** in
